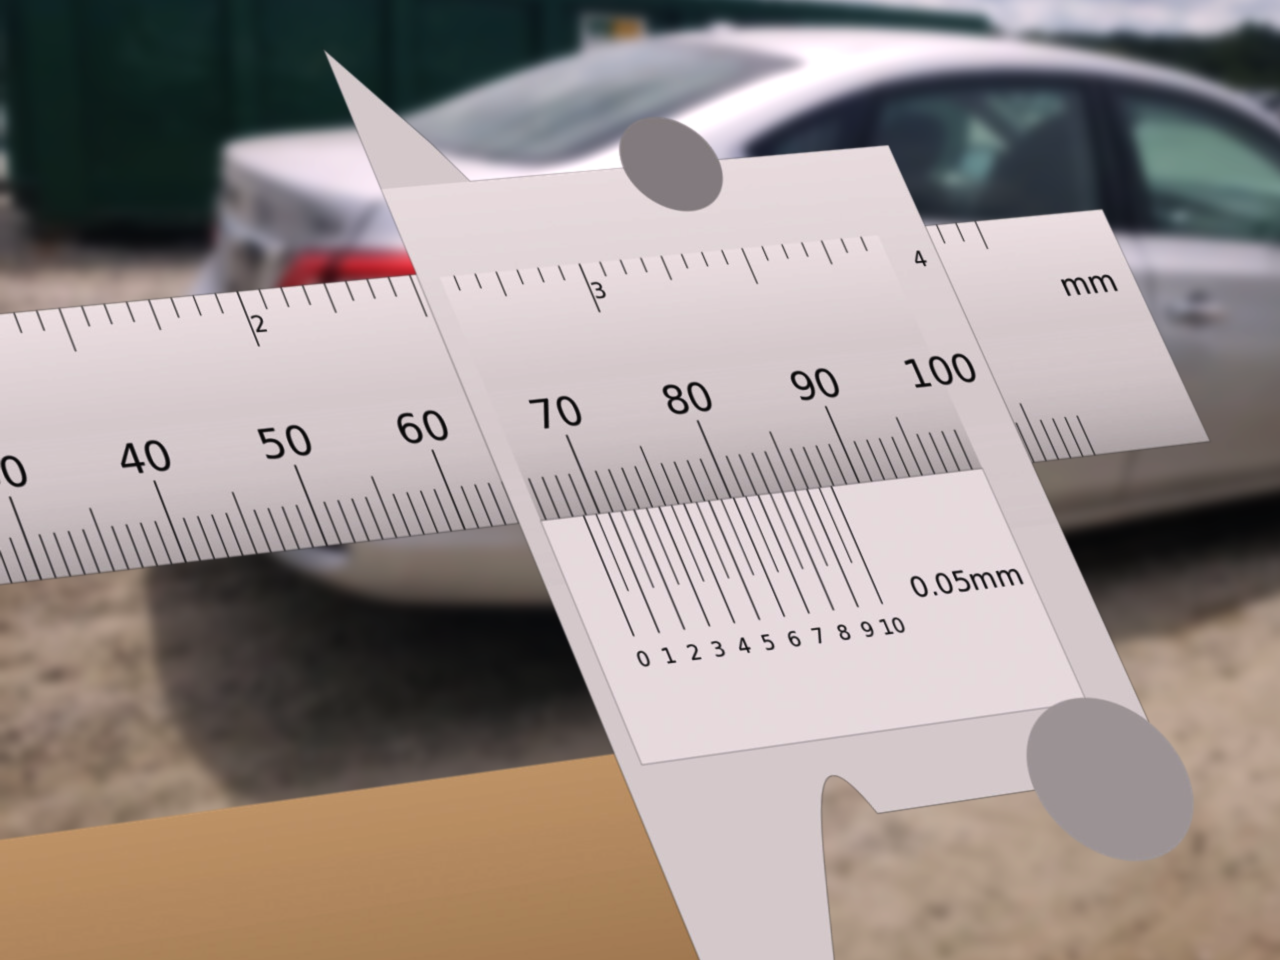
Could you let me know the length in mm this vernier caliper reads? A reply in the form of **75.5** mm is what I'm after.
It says **68.8** mm
